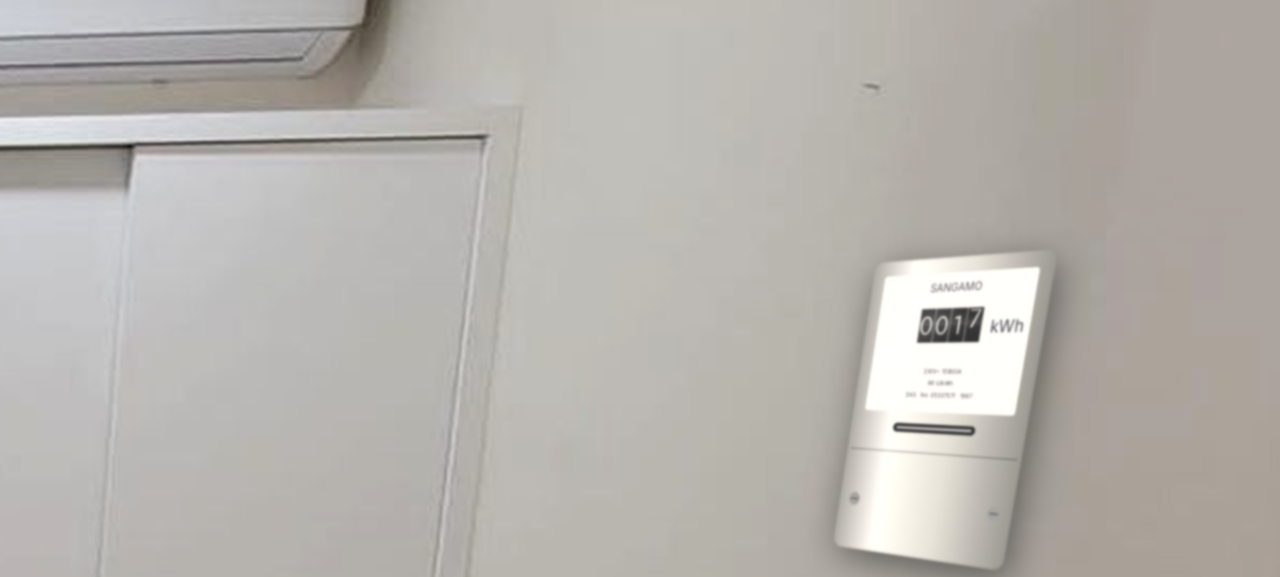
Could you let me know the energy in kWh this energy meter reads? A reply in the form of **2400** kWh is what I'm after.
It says **17** kWh
